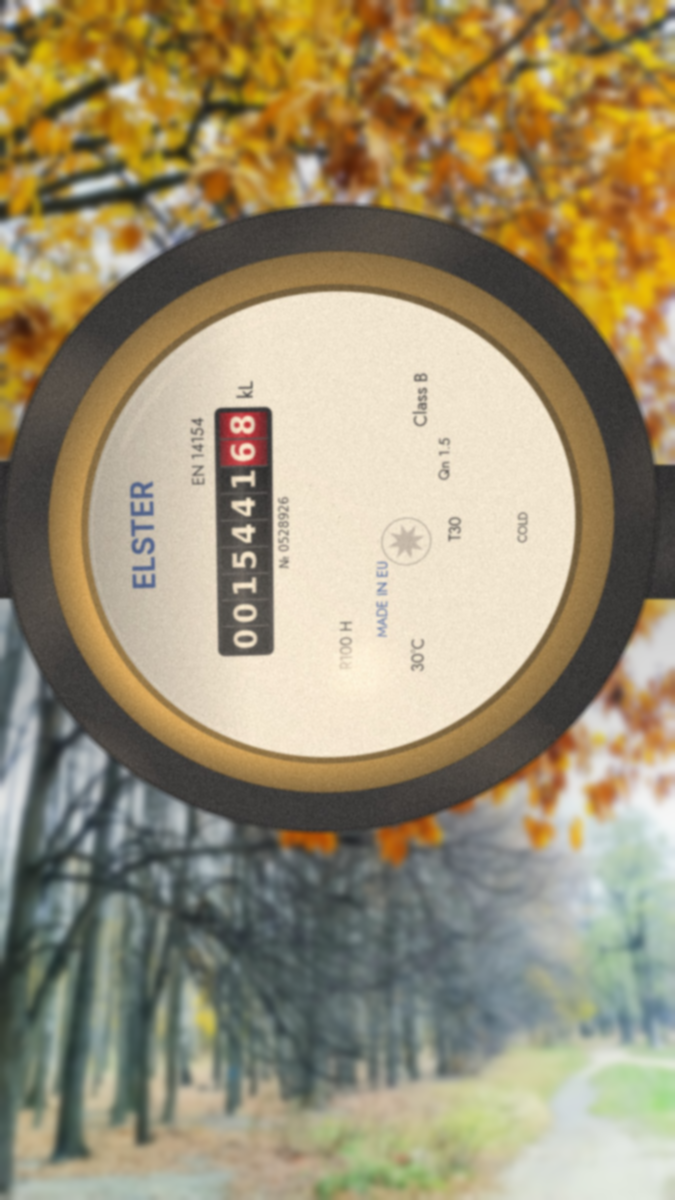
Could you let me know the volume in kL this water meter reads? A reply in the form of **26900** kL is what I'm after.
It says **15441.68** kL
